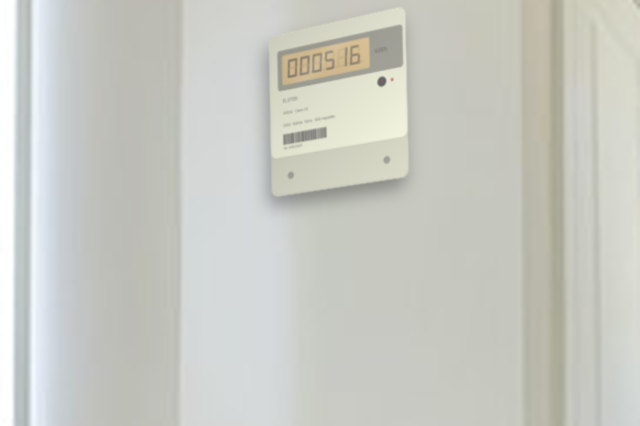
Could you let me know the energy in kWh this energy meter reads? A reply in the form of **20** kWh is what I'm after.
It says **516** kWh
